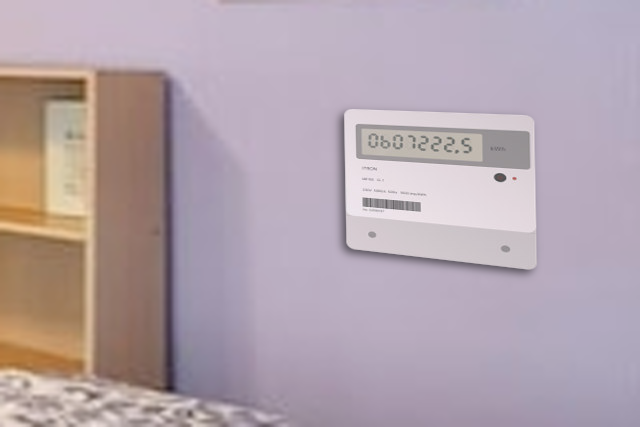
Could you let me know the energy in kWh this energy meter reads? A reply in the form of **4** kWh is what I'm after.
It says **607222.5** kWh
